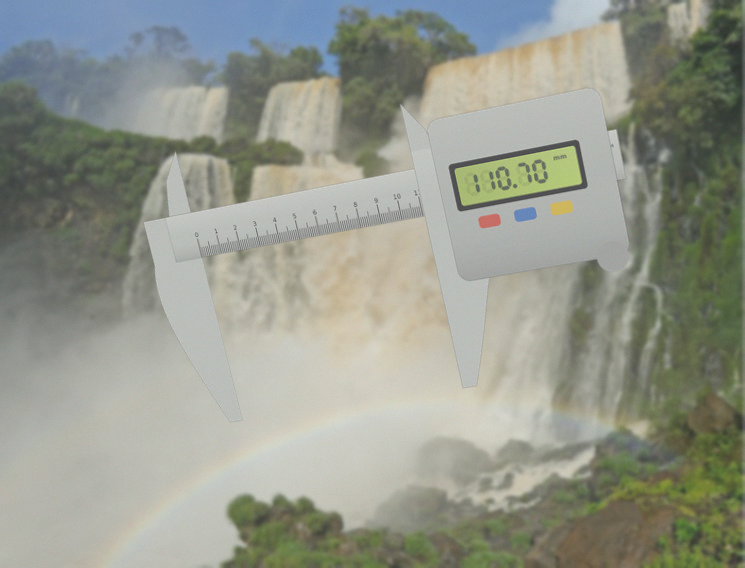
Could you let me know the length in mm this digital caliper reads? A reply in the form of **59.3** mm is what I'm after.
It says **110.70** mm
